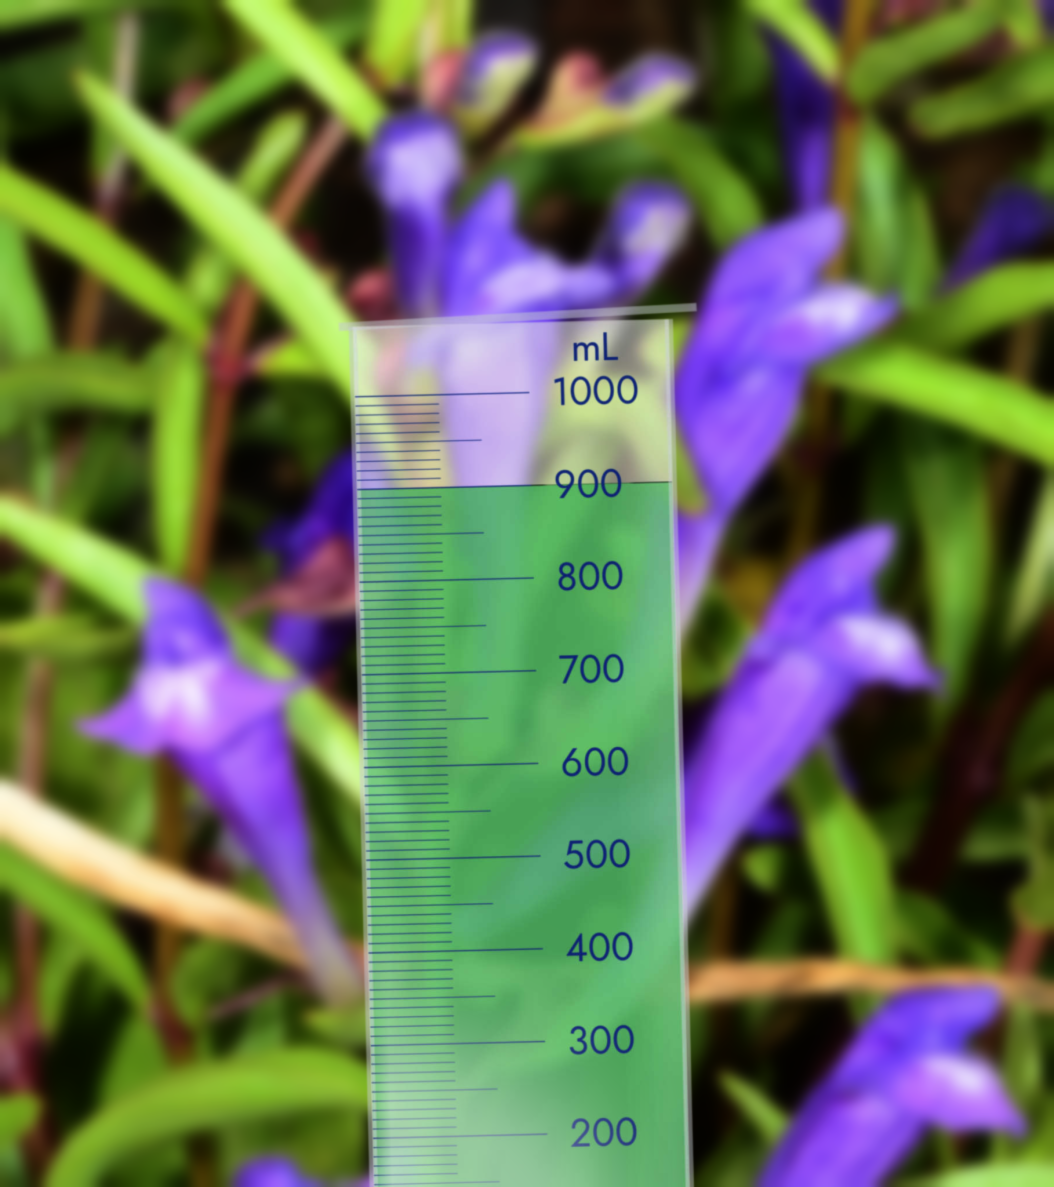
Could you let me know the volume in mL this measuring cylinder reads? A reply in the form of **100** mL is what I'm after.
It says **900** mL
